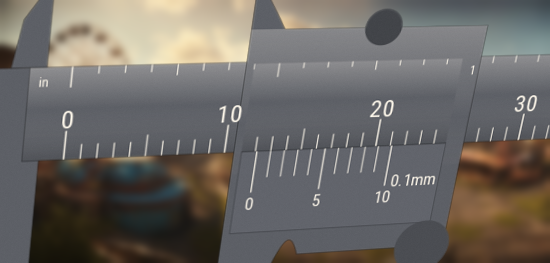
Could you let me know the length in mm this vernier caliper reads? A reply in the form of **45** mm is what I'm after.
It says **12.1** mm
